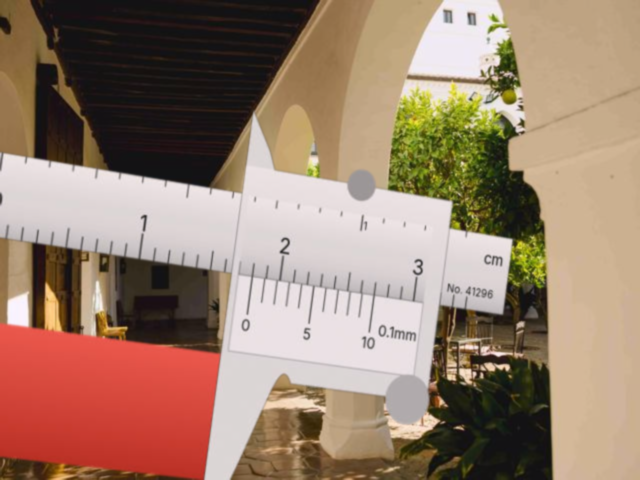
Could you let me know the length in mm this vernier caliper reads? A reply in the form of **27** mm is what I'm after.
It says **18.0** mm
